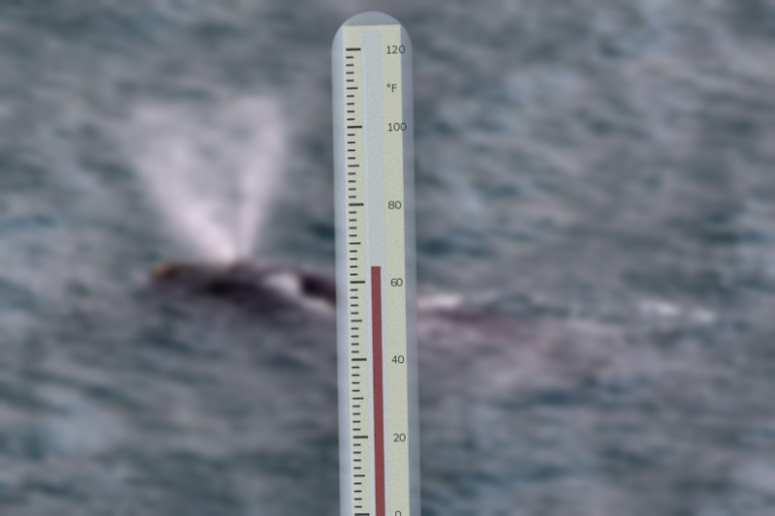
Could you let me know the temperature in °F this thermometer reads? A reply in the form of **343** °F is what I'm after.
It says **64** °F
